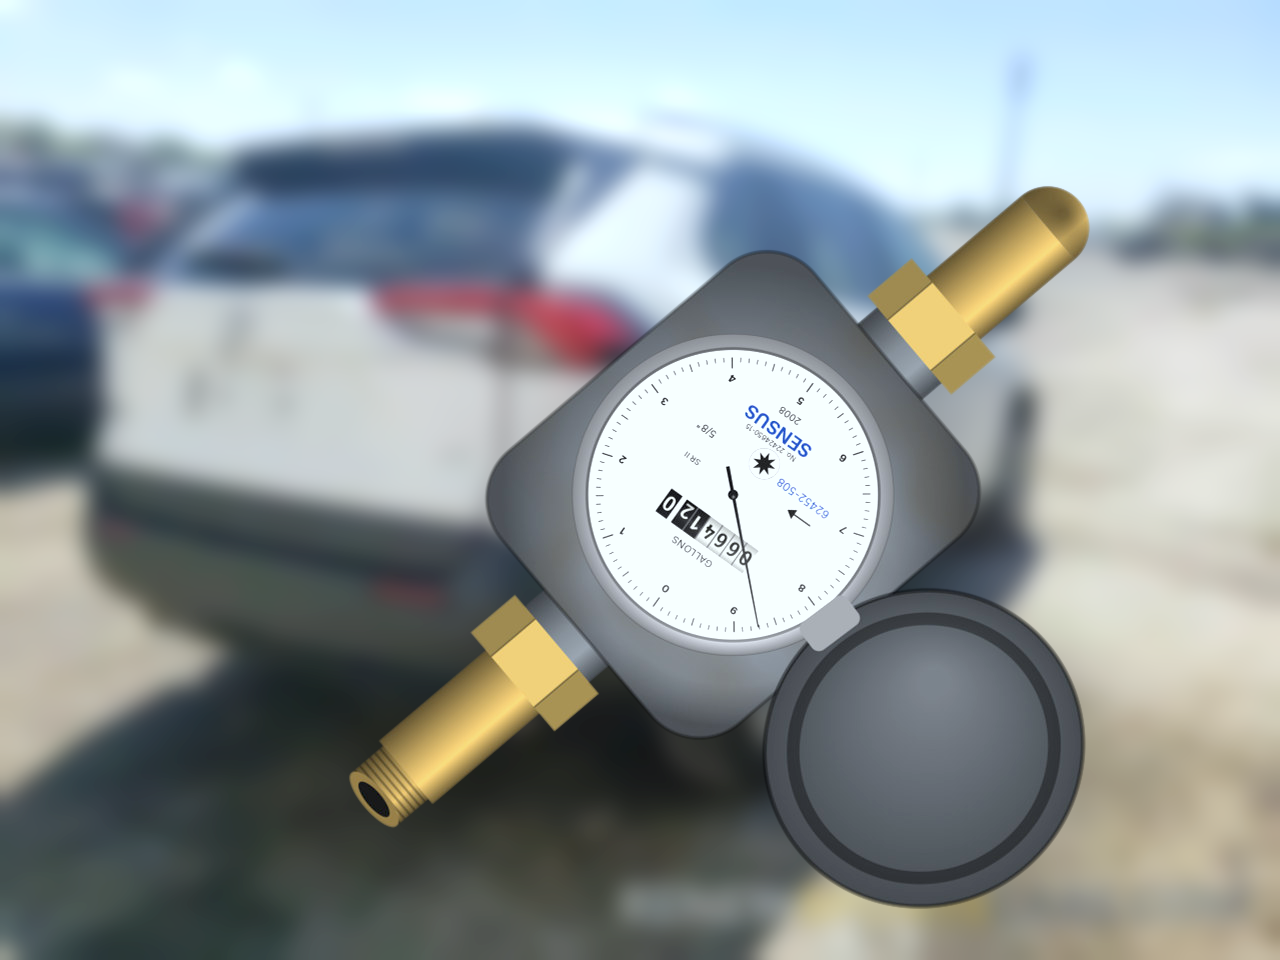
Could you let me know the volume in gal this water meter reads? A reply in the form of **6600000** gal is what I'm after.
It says **664118.7** gal
